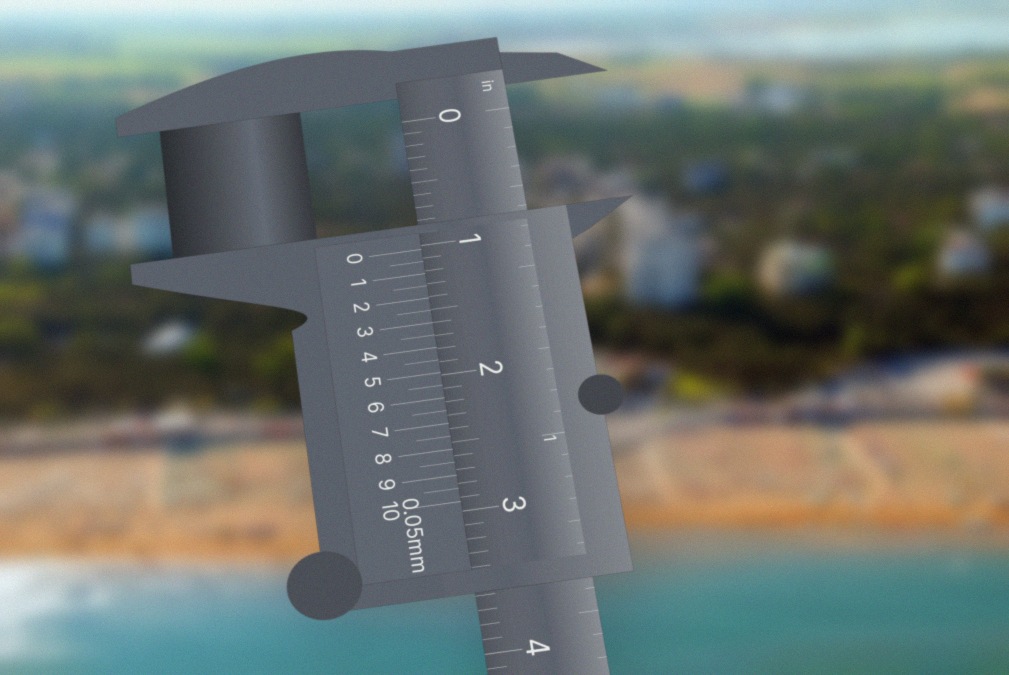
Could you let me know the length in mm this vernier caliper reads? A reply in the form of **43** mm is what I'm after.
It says **10.3** mm
